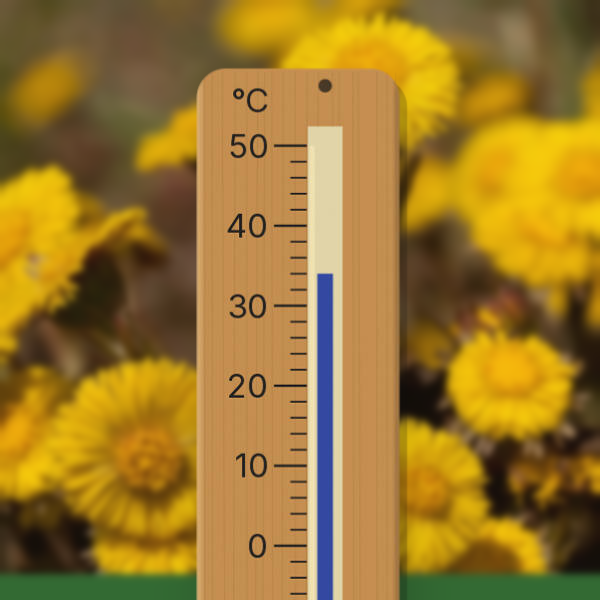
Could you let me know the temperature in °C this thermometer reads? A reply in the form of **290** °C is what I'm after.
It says **34** °C
